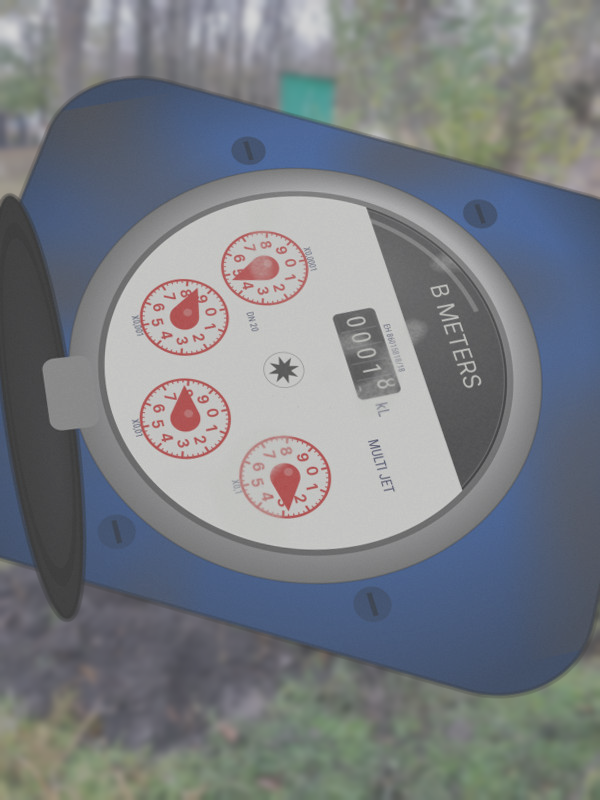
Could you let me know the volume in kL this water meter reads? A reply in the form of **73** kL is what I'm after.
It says **18.2784** kL
